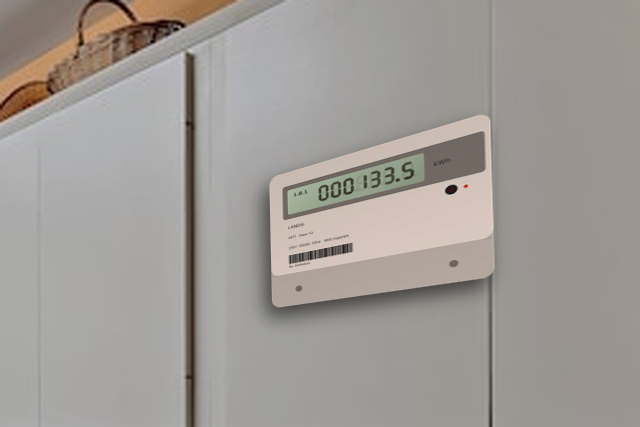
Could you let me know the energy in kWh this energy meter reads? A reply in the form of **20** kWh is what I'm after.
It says **133.5** kWh
